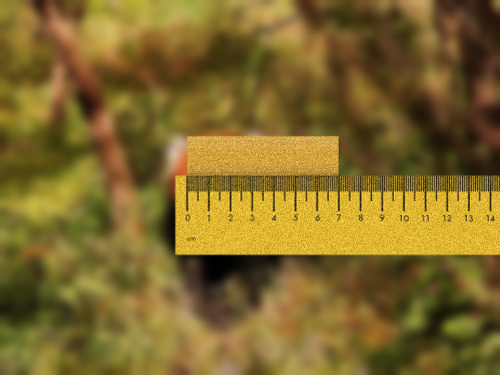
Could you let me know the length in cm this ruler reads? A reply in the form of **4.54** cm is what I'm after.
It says **7** cm
